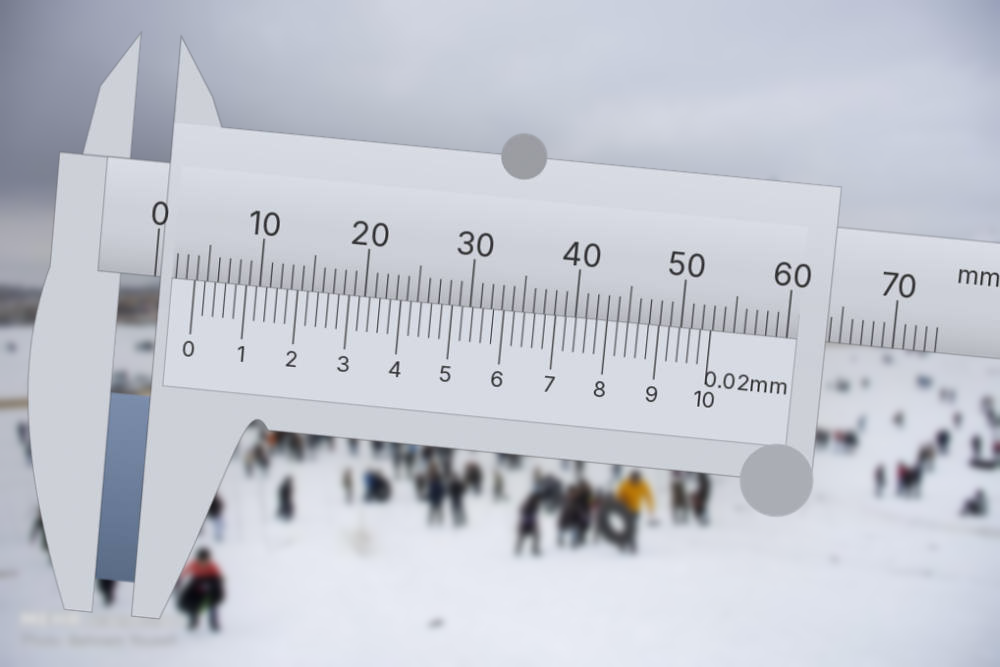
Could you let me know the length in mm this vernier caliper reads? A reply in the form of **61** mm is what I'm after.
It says **3.8** mm
